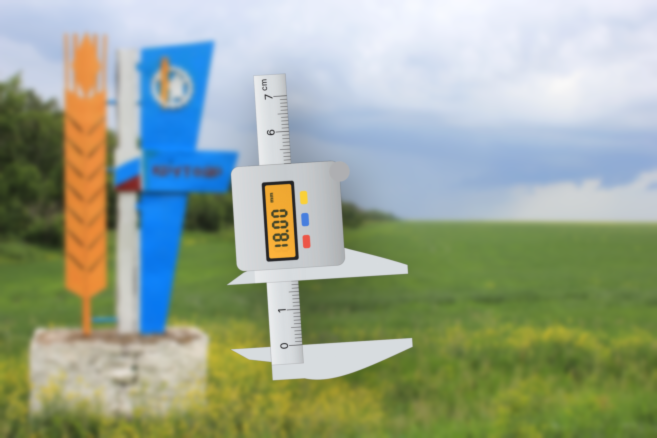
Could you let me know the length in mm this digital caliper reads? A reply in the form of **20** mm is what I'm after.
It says **18.00** mm
